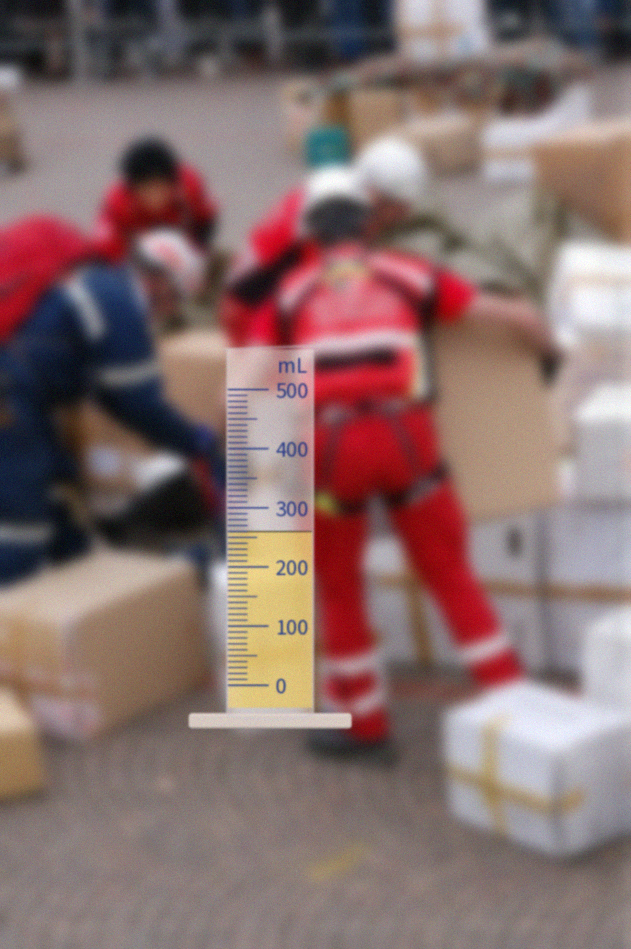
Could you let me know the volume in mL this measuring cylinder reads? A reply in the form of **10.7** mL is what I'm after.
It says **260** mL
